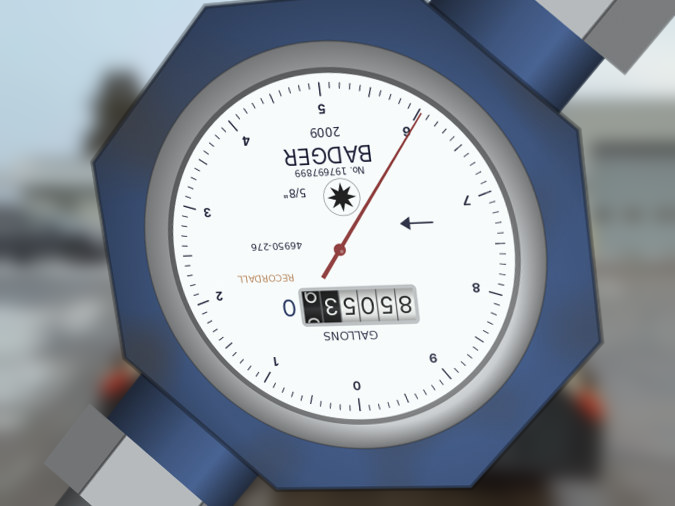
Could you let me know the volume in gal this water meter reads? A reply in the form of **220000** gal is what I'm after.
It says **8505386.0** gal
